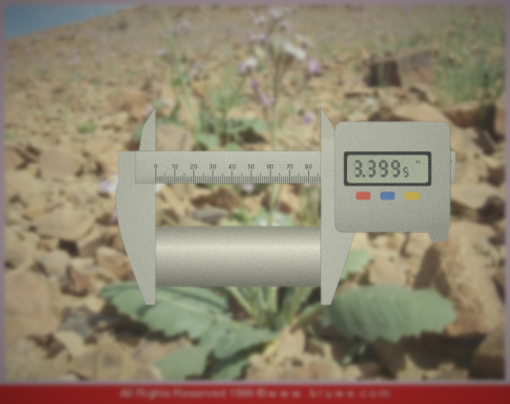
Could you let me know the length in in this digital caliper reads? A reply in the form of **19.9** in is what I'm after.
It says **3.3995** in
